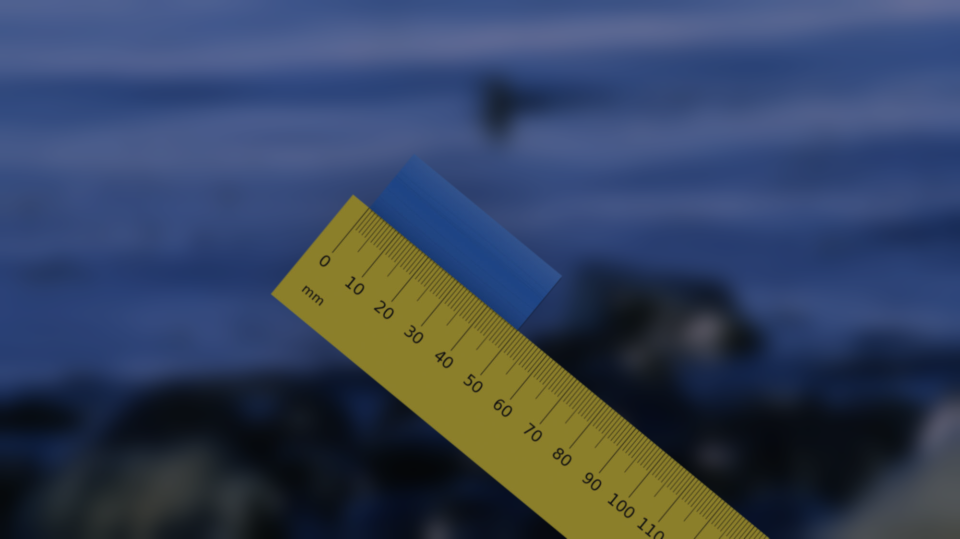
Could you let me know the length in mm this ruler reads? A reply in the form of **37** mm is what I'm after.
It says **50** mm
